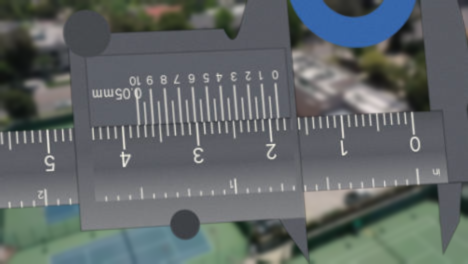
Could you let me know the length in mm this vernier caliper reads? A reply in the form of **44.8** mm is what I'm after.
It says **18.8** mm
